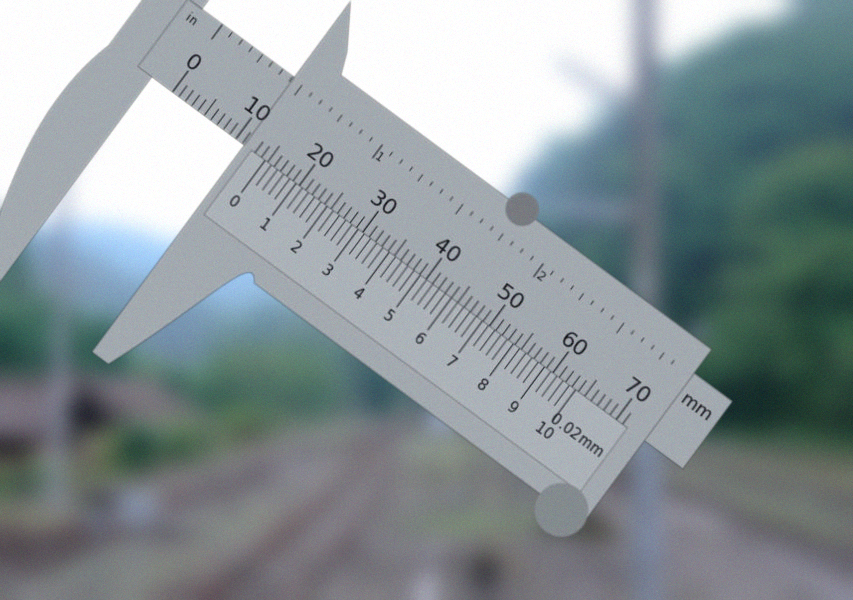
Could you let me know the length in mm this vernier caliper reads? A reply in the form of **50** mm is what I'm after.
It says **14.6** mm
